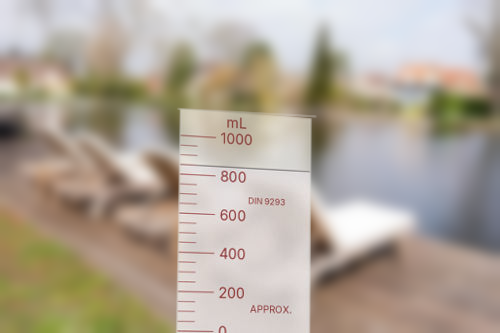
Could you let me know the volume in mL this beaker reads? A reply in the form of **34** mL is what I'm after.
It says **850** mL
